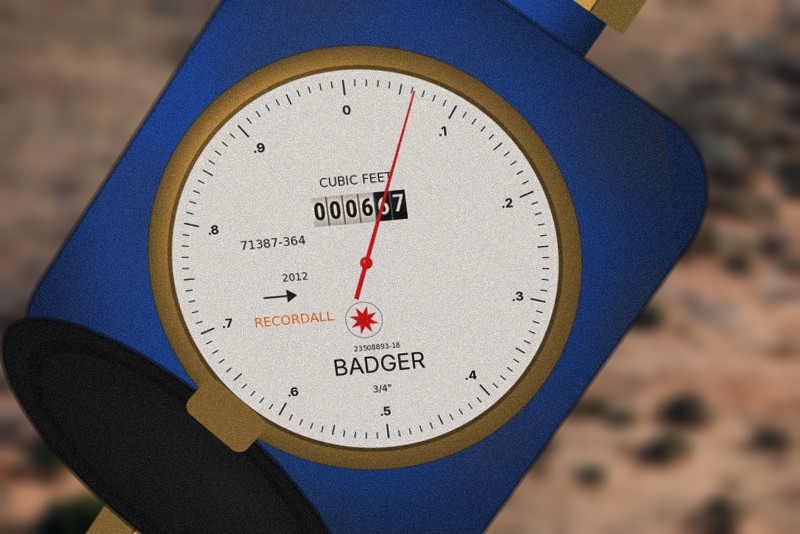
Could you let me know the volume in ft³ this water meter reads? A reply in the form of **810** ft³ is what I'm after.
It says **667.06** ft³
